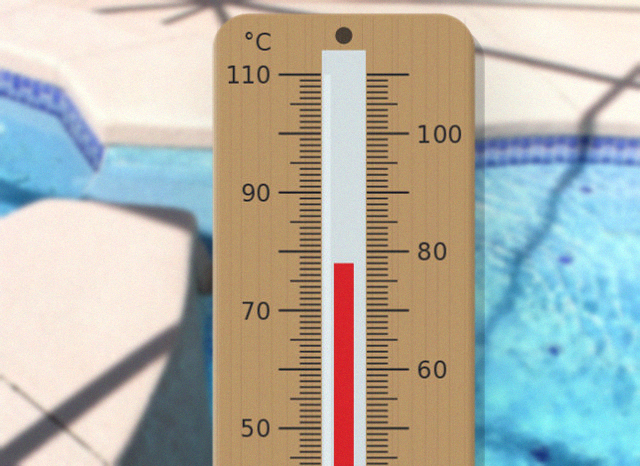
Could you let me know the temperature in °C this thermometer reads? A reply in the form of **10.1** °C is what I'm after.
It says **78** °C
